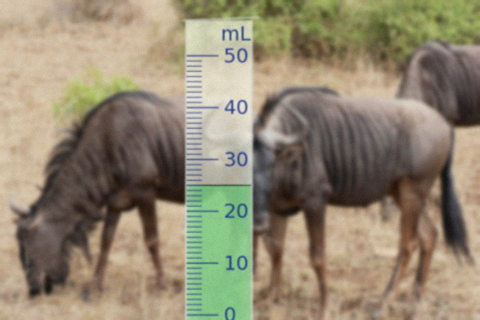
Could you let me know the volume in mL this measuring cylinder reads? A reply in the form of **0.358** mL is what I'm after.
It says **25** mL
